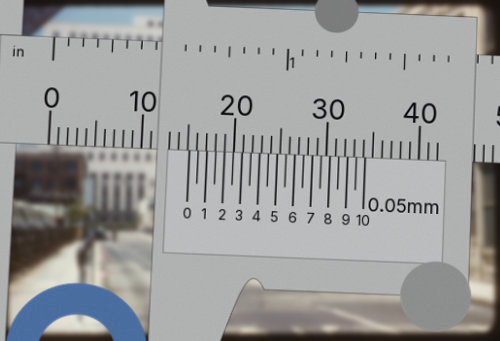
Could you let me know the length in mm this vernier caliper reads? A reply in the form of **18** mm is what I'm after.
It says **15.2** mm
